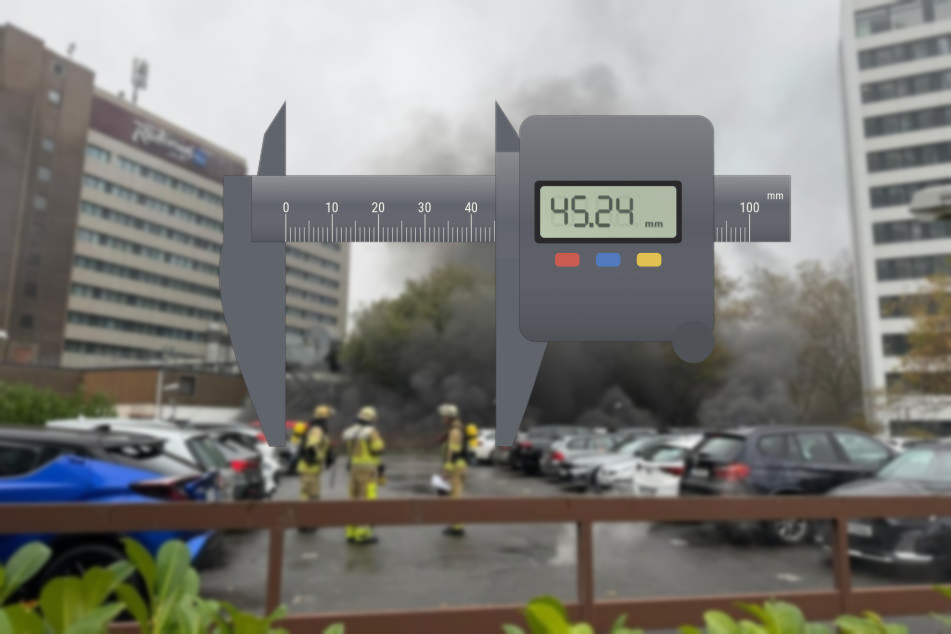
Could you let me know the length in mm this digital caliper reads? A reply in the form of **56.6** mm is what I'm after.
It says **45.24** mm
